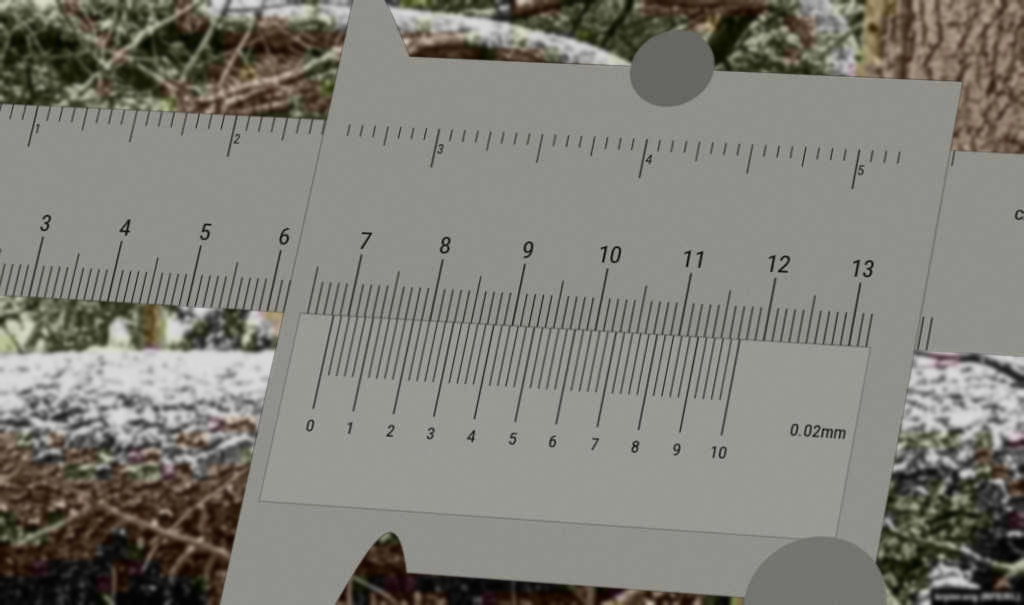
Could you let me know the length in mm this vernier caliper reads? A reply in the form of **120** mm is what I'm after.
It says **68.2** mm
